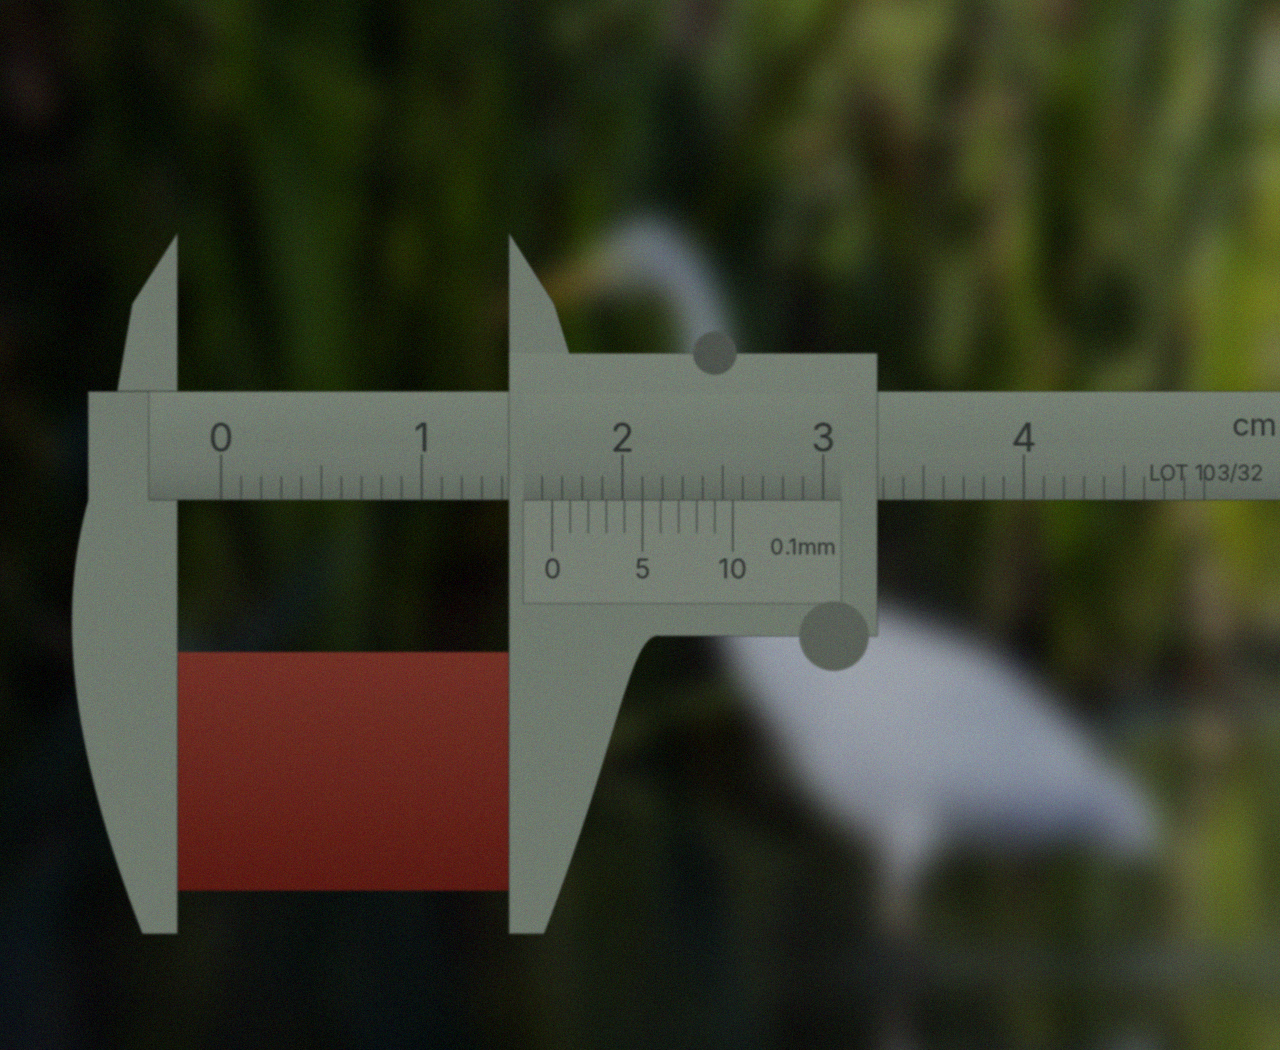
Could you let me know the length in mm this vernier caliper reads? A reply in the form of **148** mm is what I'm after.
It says **16.5** mm
